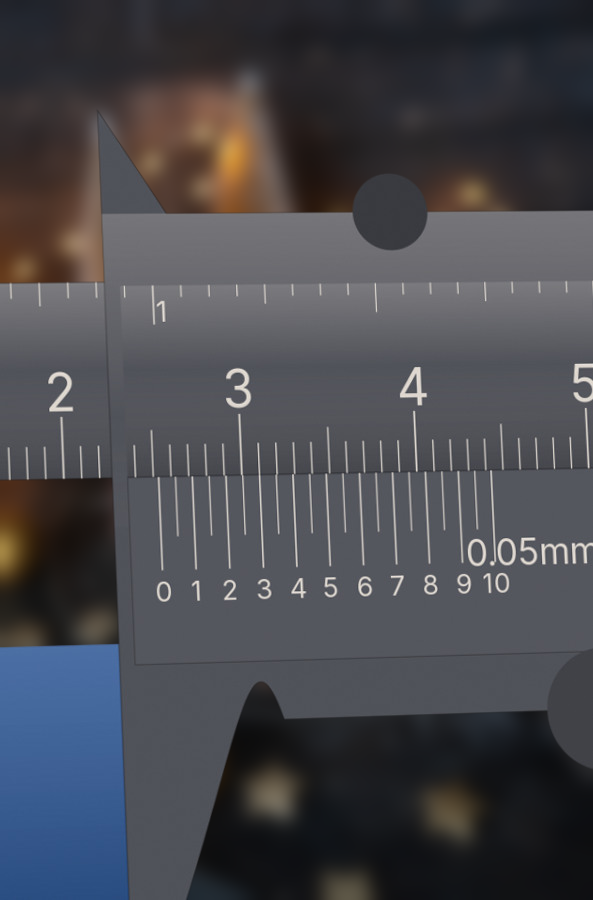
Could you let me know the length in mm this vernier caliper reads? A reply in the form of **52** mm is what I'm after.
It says **25.3** mm
